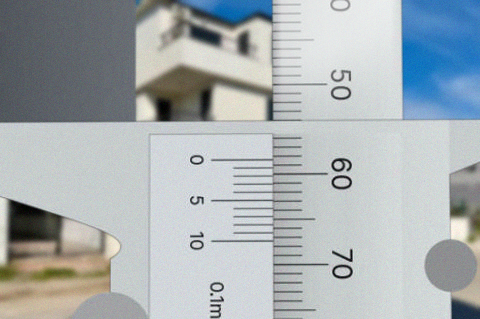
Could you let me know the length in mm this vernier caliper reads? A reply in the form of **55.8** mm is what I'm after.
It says **58.4** mm
